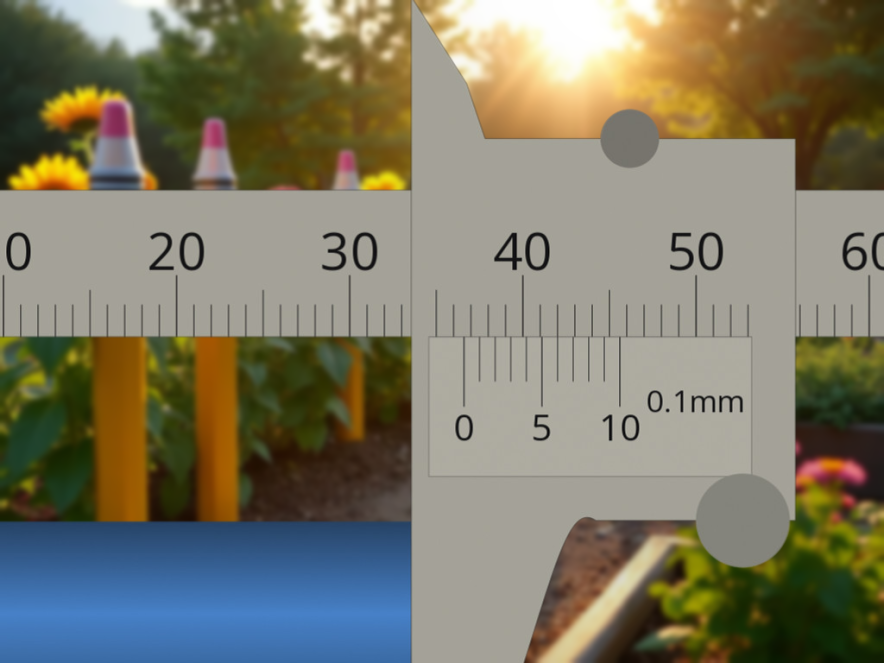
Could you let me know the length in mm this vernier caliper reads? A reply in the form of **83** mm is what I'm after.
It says **36.6** mm
